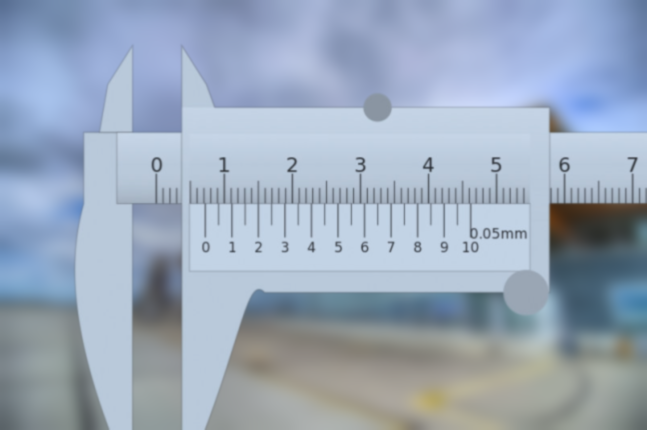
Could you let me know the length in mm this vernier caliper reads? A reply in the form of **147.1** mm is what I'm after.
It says **7.2** mm
